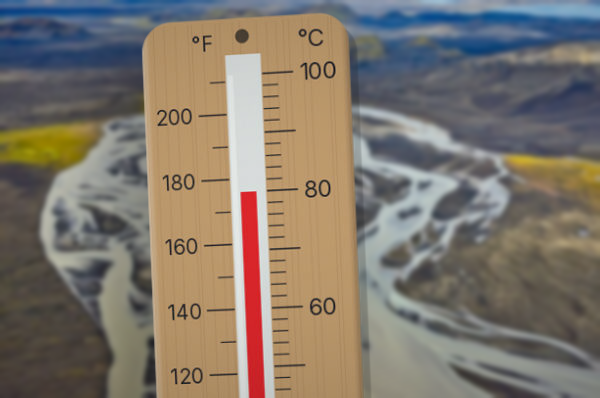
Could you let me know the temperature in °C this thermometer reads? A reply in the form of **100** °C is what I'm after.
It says **80** °C
